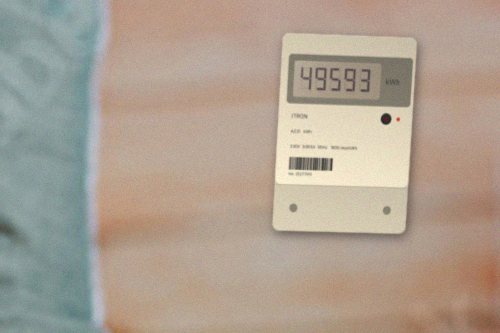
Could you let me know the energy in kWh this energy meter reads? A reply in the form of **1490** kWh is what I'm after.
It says **49593** kWh
